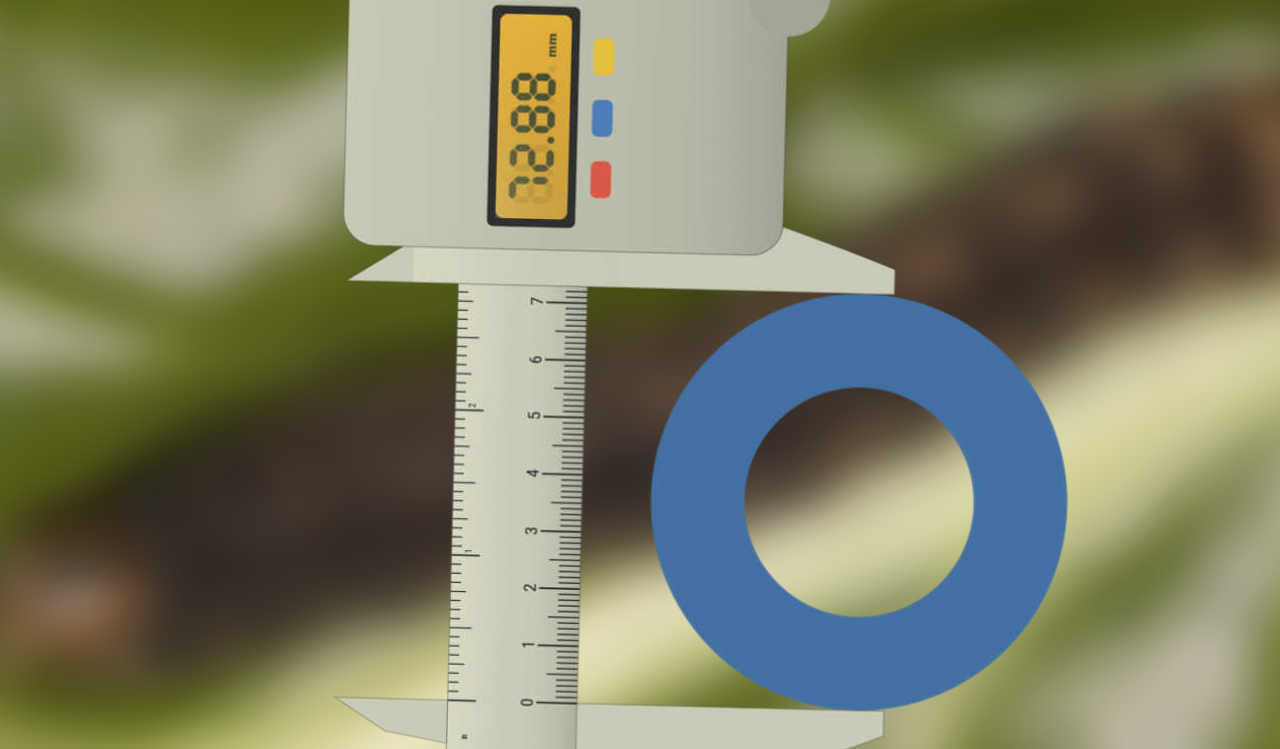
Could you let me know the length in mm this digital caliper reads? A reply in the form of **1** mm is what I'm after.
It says **72.88** mm
